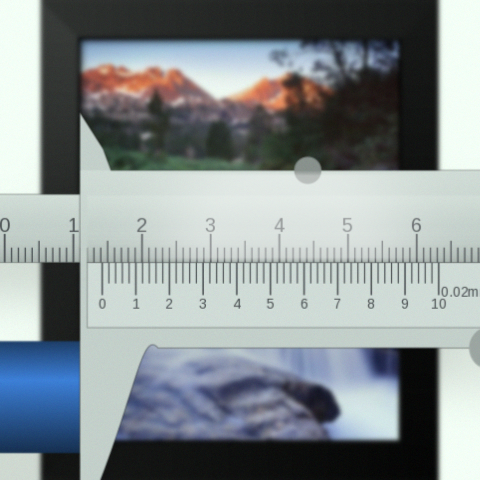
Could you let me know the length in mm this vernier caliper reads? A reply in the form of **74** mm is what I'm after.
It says **14.2** mm
